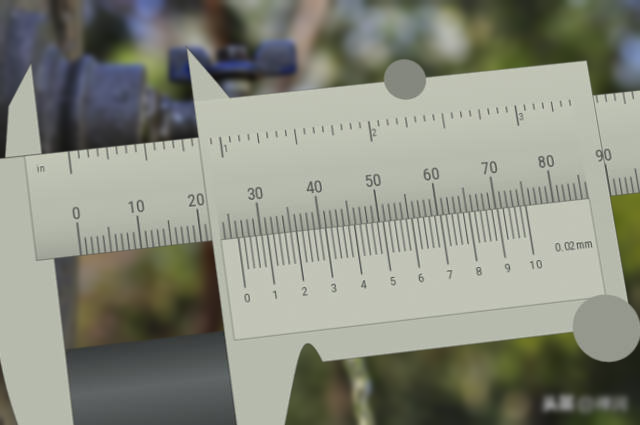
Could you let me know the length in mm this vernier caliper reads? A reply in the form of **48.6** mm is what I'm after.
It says **26.2** mm
